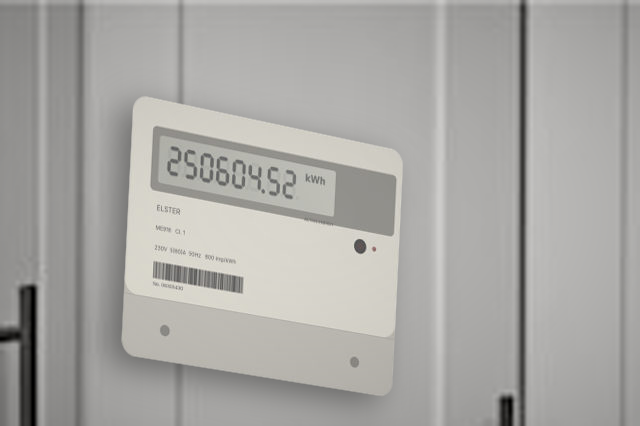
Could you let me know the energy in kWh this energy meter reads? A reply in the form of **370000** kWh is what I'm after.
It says **250604.52** kWh
